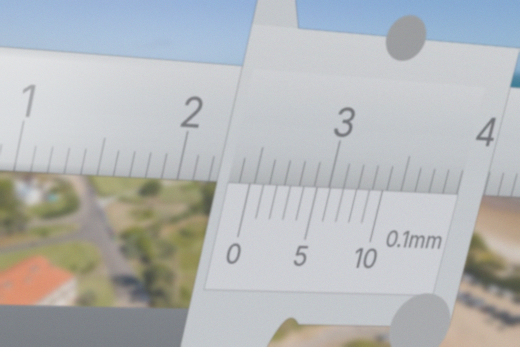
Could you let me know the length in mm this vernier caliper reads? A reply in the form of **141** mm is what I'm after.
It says **24.7** mm
